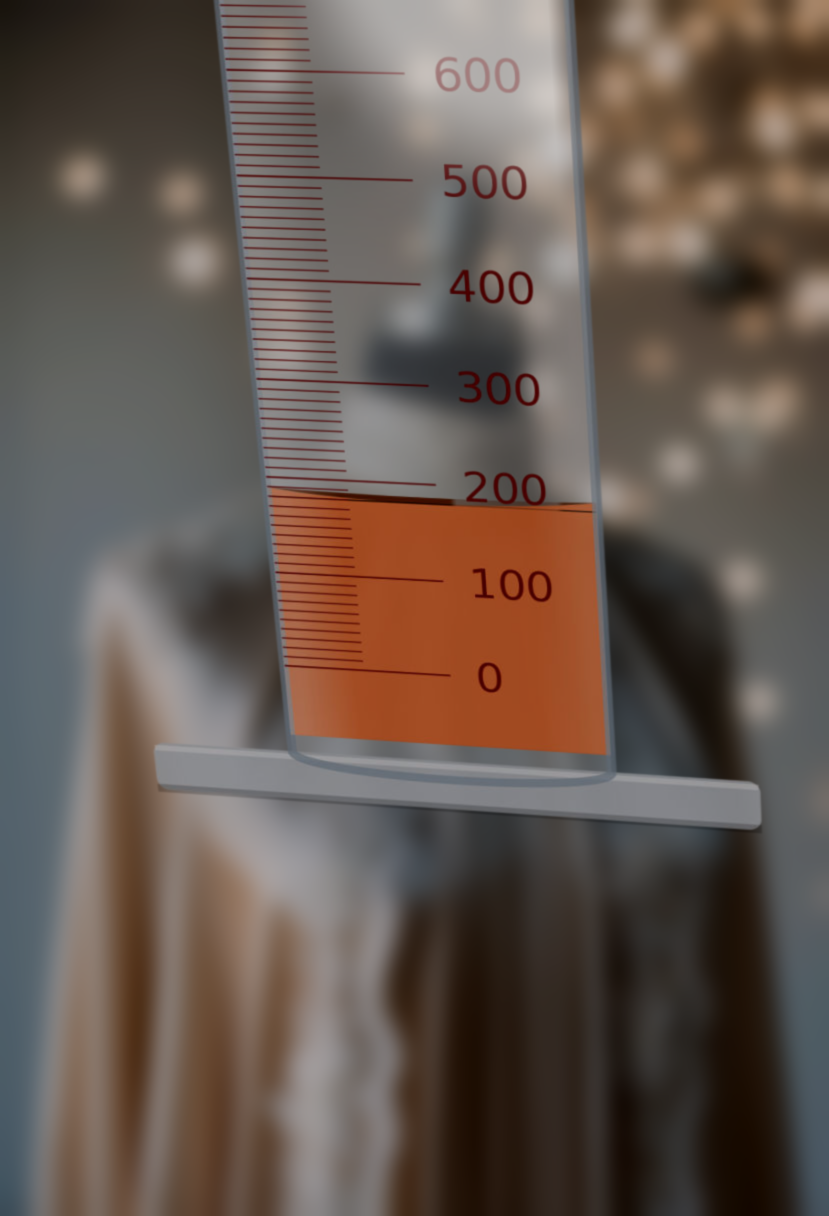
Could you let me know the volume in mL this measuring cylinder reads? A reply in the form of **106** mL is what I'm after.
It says **180** mL
